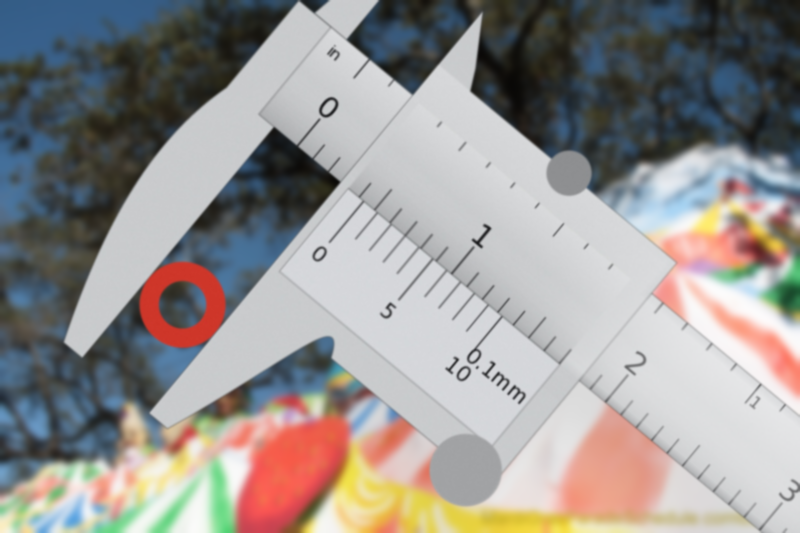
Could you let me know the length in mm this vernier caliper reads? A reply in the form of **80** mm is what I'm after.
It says **4.3** mm
